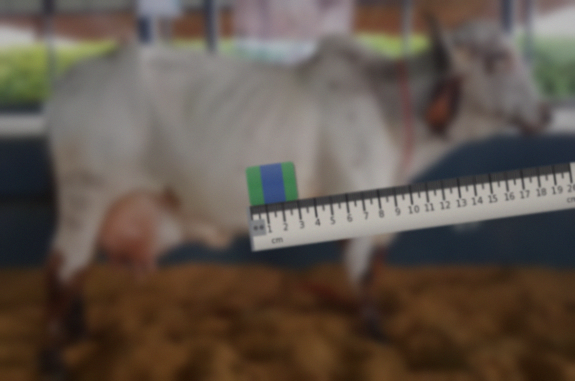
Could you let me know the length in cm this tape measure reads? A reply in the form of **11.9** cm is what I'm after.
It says **3** cm
